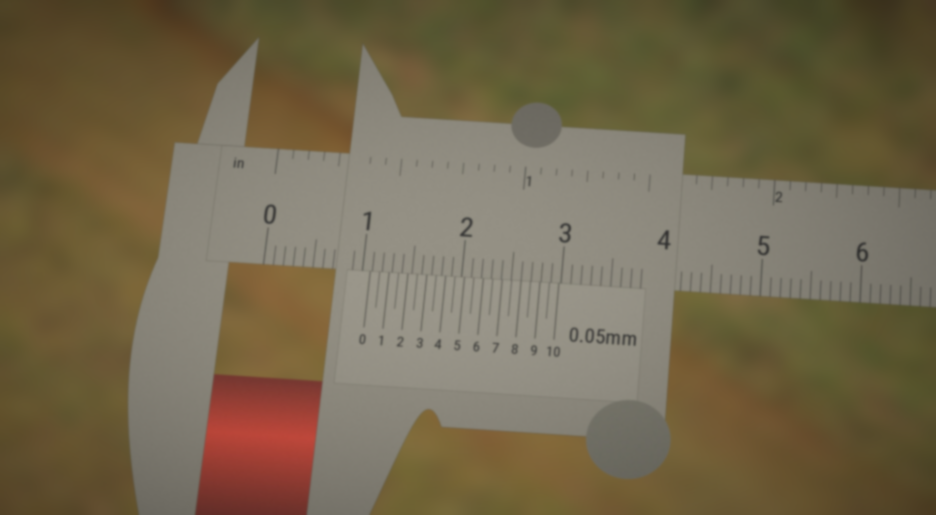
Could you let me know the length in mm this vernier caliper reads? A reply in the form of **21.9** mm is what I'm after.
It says **10.8** mm
